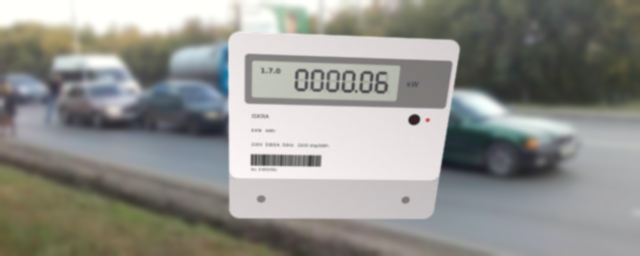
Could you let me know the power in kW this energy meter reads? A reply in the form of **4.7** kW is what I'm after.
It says **0.06** kW
